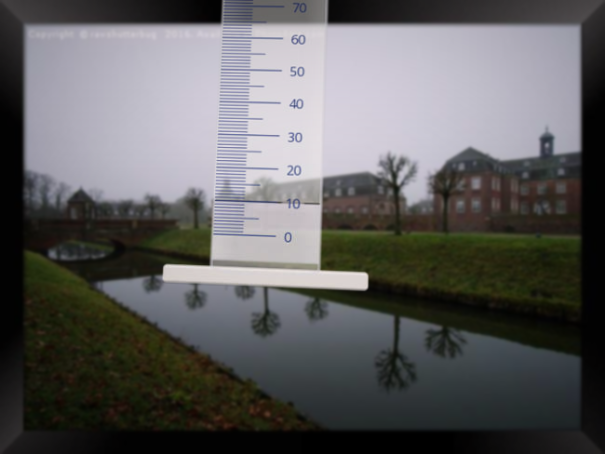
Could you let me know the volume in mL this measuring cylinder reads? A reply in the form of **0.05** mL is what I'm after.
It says **10** mL
